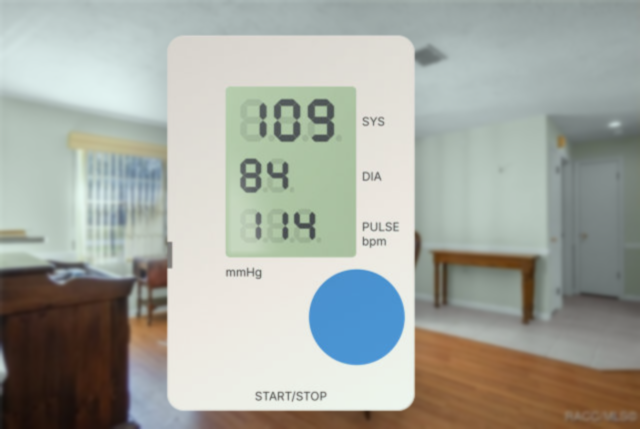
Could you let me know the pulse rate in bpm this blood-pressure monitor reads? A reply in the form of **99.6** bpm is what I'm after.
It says **114** bpm
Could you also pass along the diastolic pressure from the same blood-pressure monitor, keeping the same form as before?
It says **84** mmHg
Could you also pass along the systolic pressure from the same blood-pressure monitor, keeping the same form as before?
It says **109** mmHg
